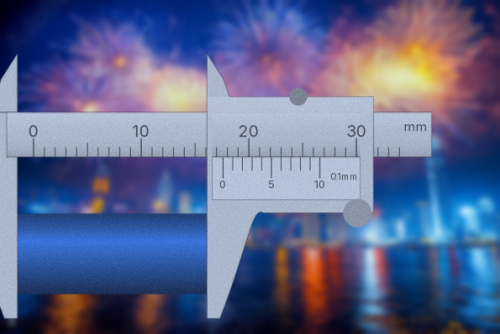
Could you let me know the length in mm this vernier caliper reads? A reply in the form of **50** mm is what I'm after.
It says **17.6** mm
